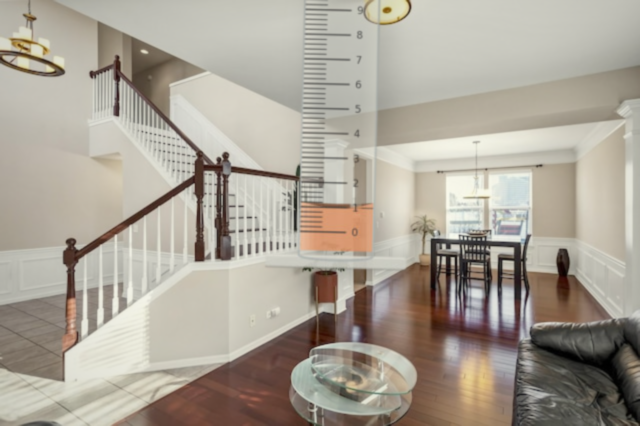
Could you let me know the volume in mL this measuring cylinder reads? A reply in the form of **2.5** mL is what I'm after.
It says **1** mL
